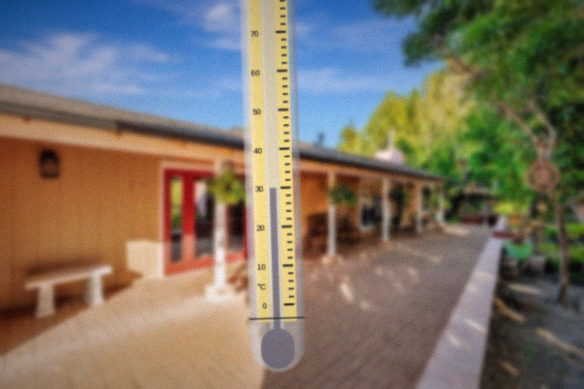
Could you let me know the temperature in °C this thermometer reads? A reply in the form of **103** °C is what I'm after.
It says **30** °C
